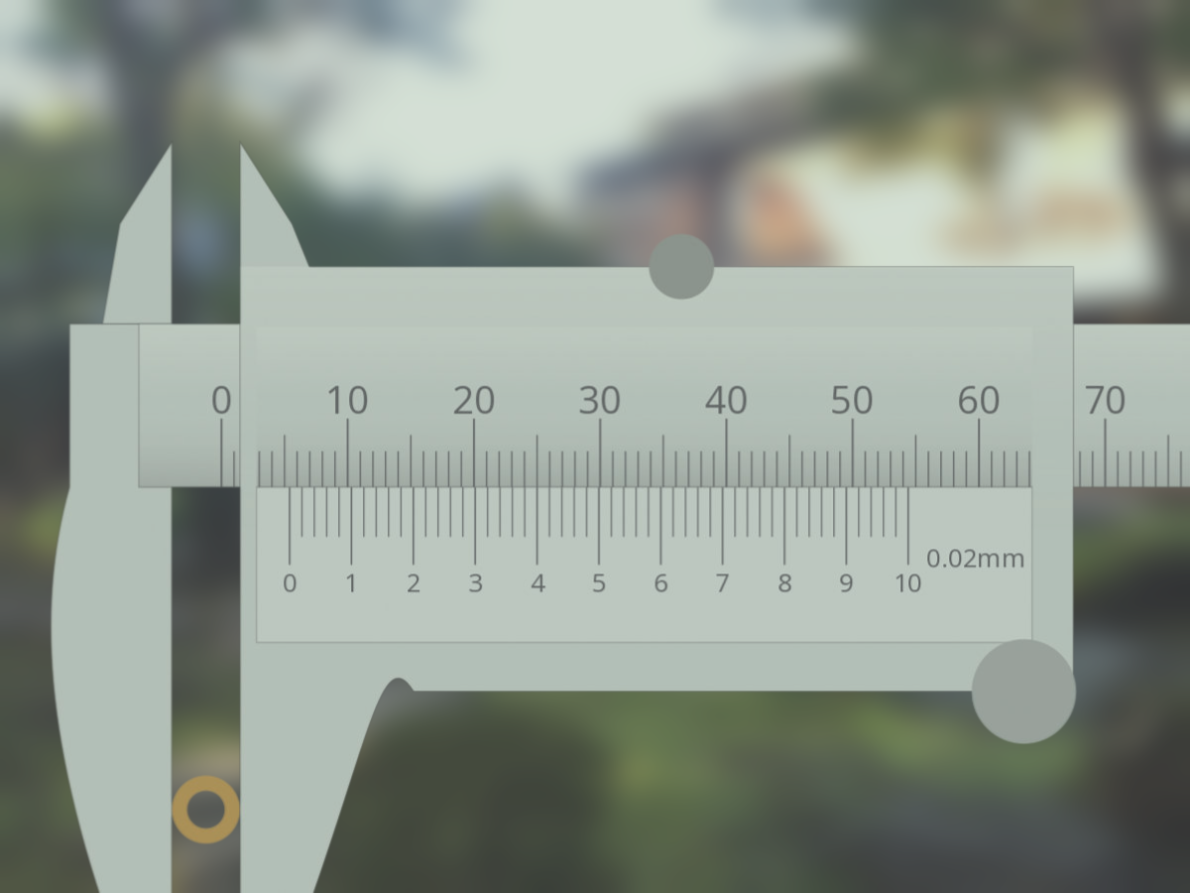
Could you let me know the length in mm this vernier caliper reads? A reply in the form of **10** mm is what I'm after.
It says **5.4** mm
